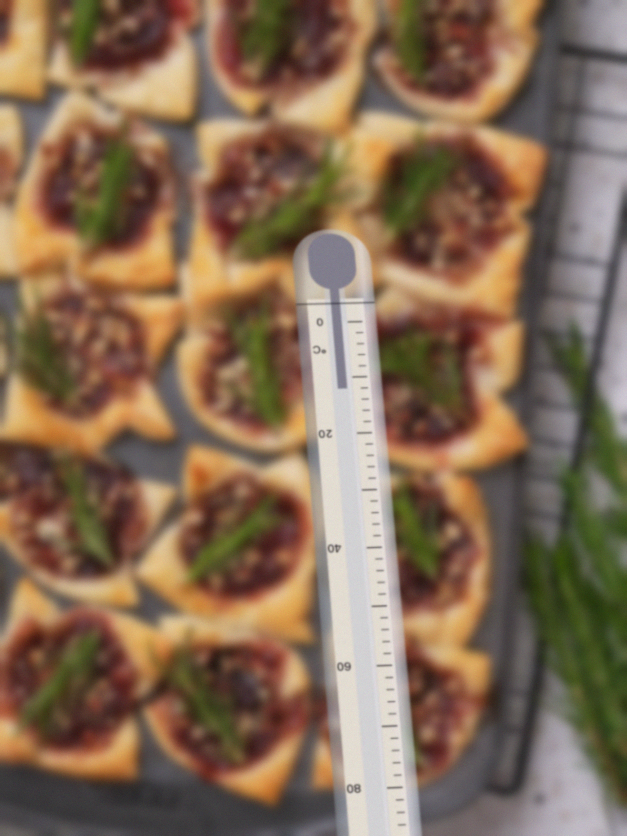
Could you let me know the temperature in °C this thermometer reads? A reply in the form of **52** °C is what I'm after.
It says **12** °C
